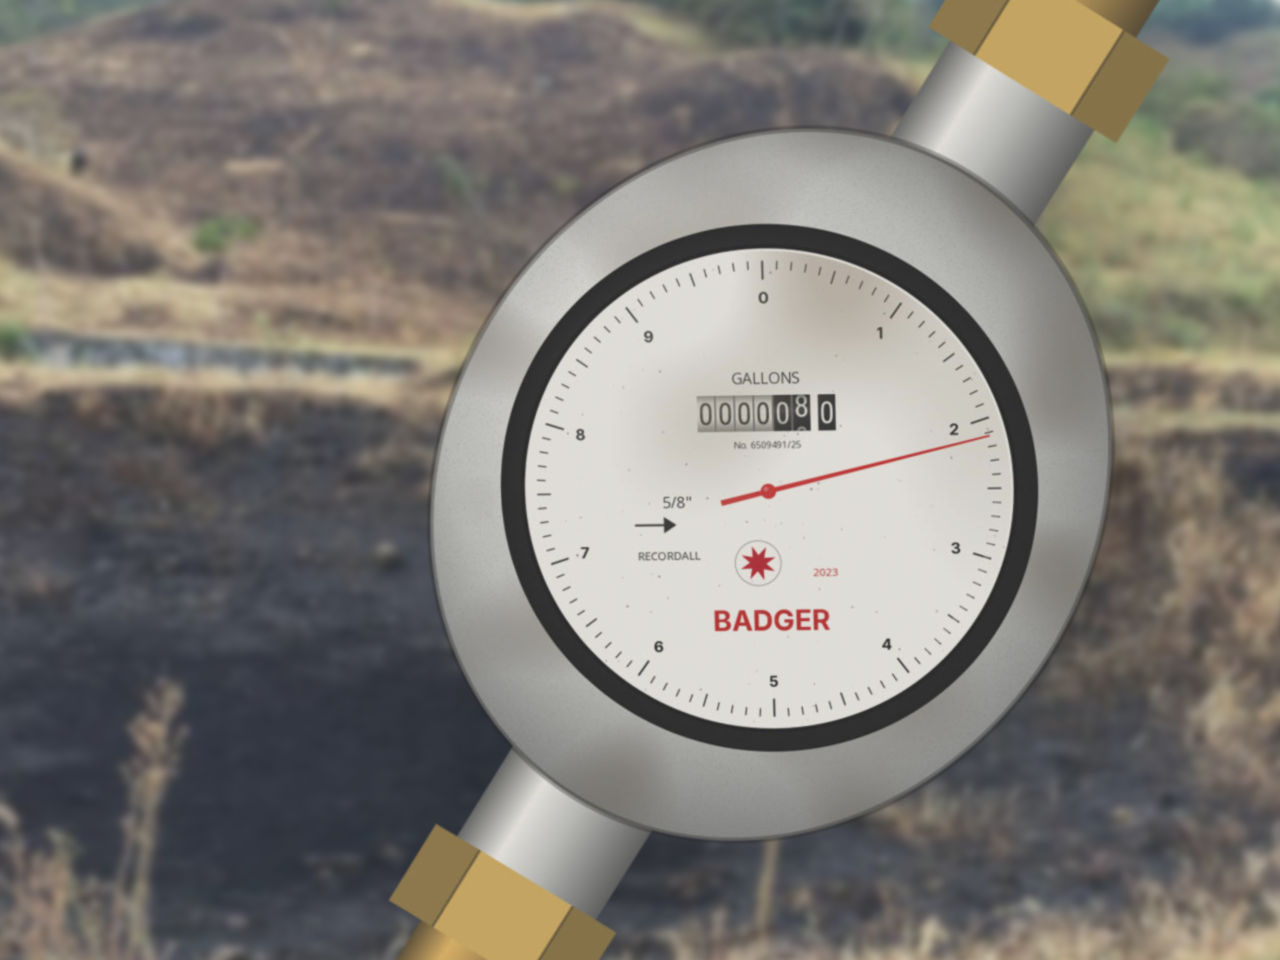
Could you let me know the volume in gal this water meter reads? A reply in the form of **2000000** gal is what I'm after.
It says **82.1** gal
